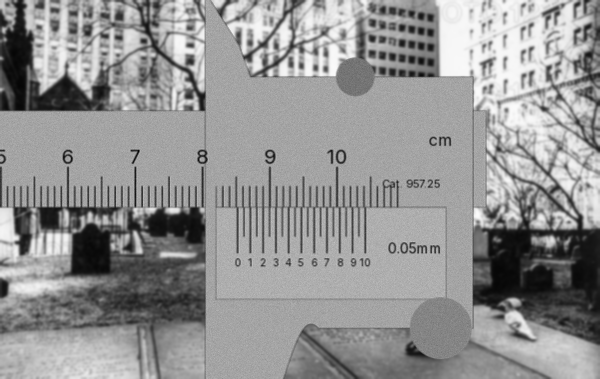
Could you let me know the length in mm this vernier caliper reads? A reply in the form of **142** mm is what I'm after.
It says **85.2** mm
